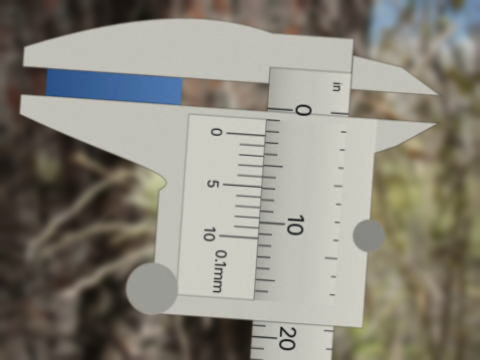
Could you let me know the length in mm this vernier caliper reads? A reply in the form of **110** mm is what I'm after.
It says **2.4** mm
